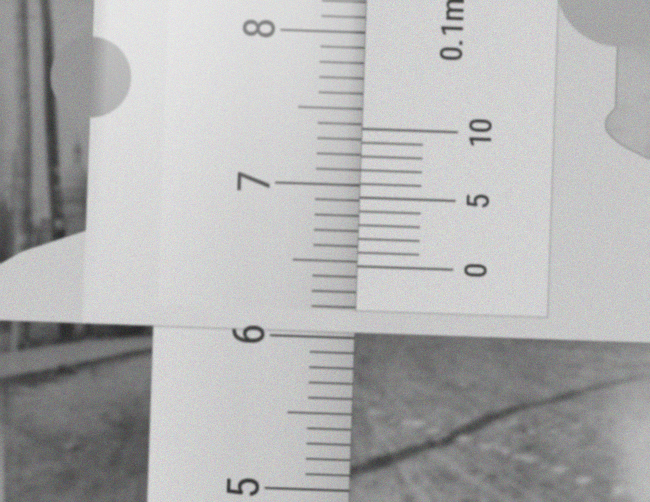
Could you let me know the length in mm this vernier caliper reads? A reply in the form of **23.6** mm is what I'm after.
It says **64.7** mm
